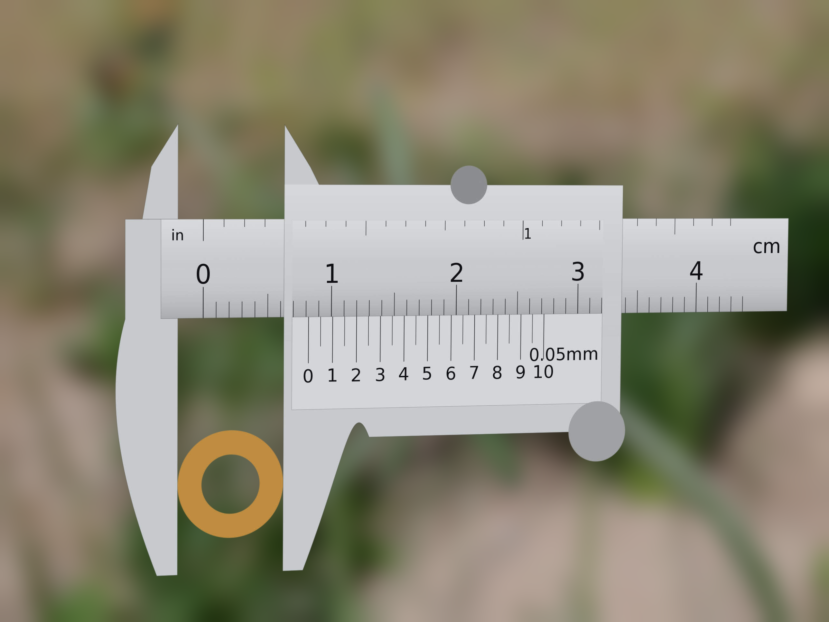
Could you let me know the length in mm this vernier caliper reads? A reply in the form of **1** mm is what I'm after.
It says **8.2** mm
